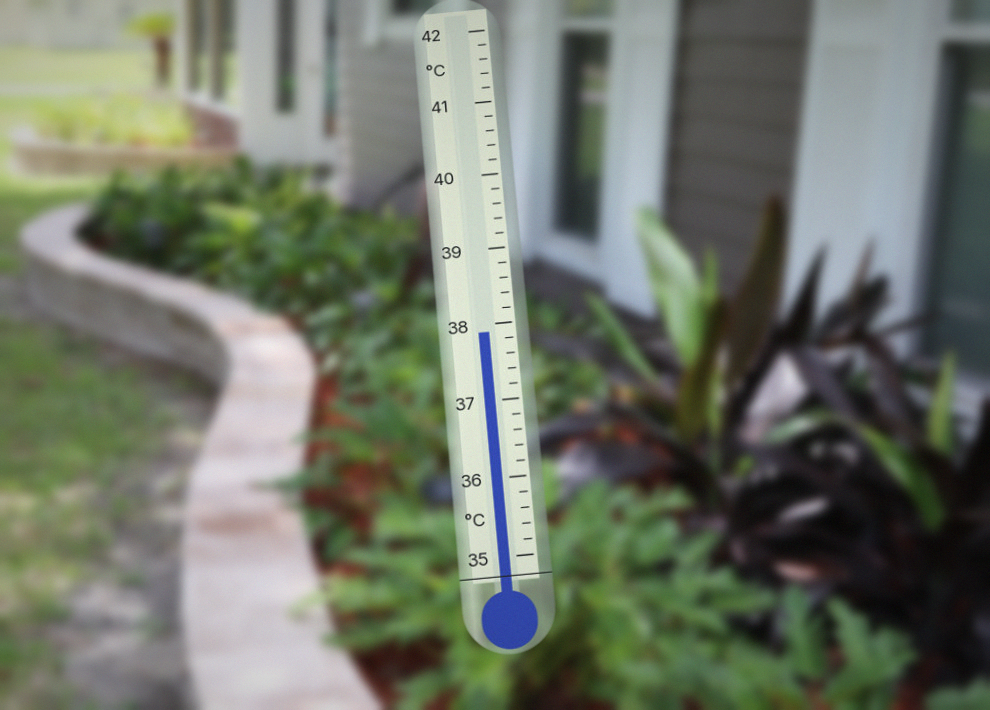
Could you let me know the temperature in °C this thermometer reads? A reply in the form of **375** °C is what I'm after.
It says **37.9** °C
